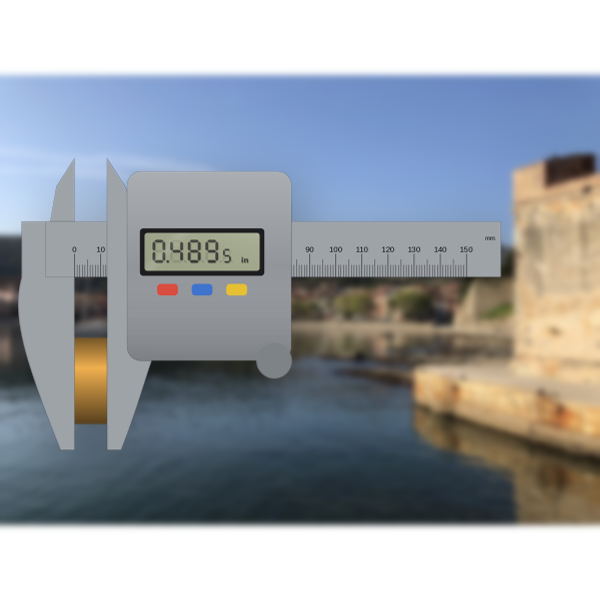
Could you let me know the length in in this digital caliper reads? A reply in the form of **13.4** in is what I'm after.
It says **0.4895** in
